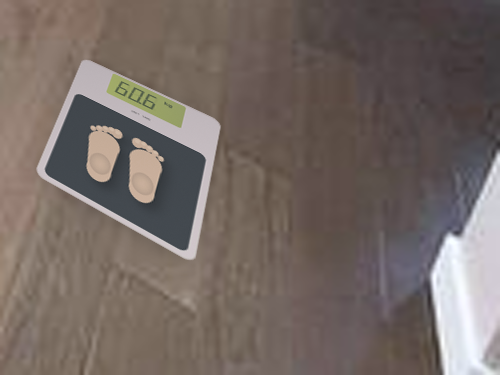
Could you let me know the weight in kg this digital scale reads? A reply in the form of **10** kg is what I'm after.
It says **60.6** kg
